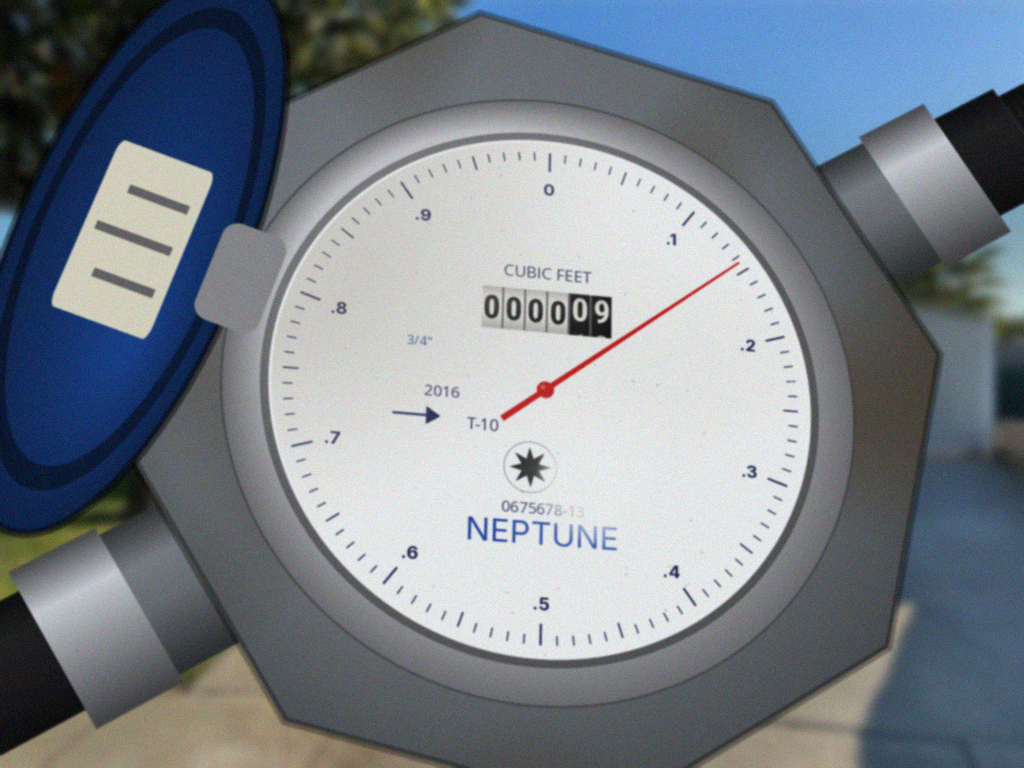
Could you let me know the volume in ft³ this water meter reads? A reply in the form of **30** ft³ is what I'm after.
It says **9.14** ft³
